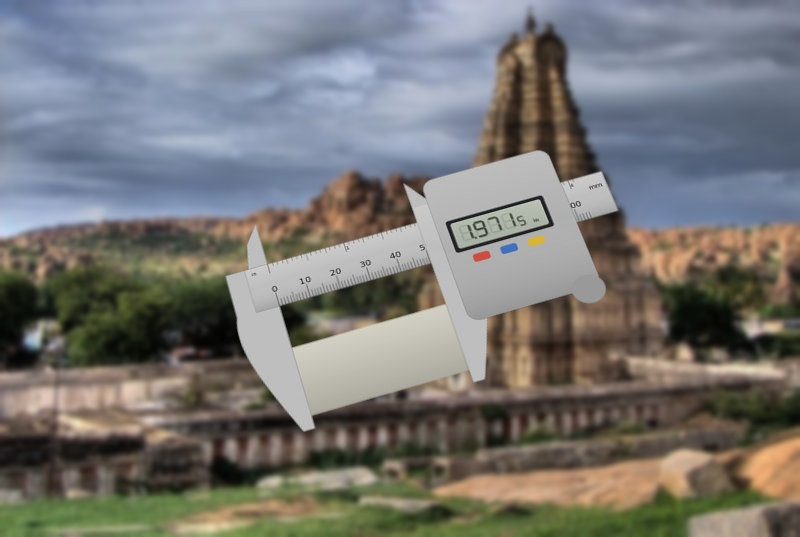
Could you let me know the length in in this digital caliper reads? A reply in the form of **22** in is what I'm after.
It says **1.9715** in
